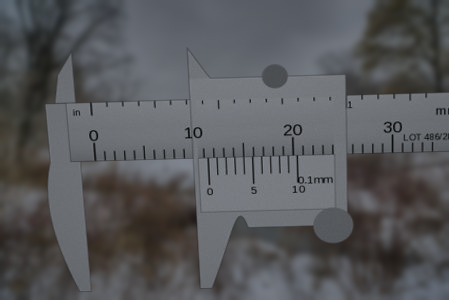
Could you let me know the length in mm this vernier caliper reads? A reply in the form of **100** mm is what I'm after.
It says **11.4** mm
